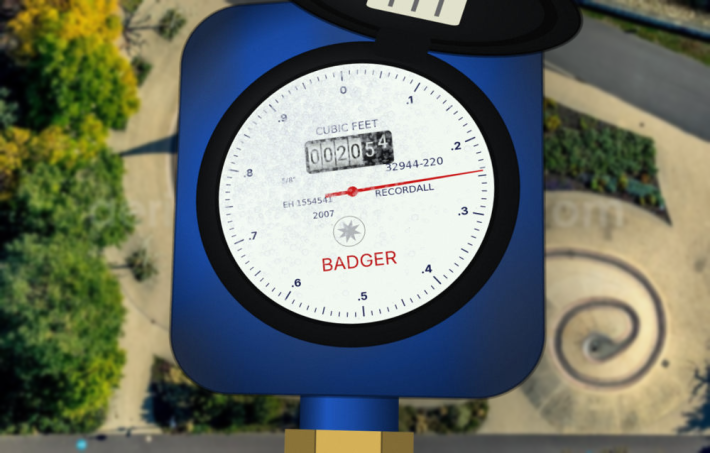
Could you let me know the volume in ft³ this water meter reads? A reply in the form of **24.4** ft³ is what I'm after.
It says **2054.24** ft³
